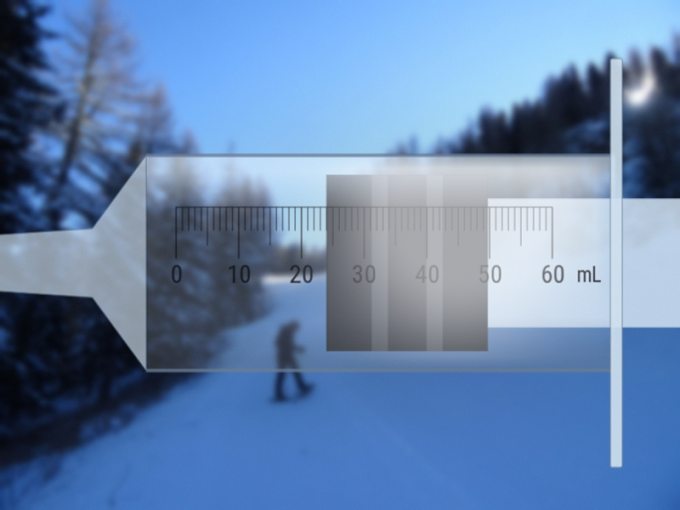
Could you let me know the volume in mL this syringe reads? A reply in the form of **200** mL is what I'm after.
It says **24** mL
